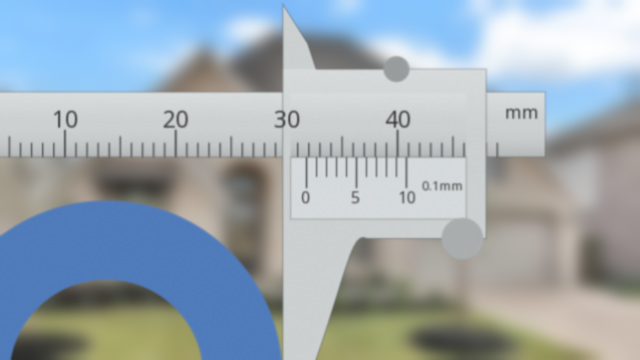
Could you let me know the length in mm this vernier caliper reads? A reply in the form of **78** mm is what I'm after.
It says **31.8** mm
